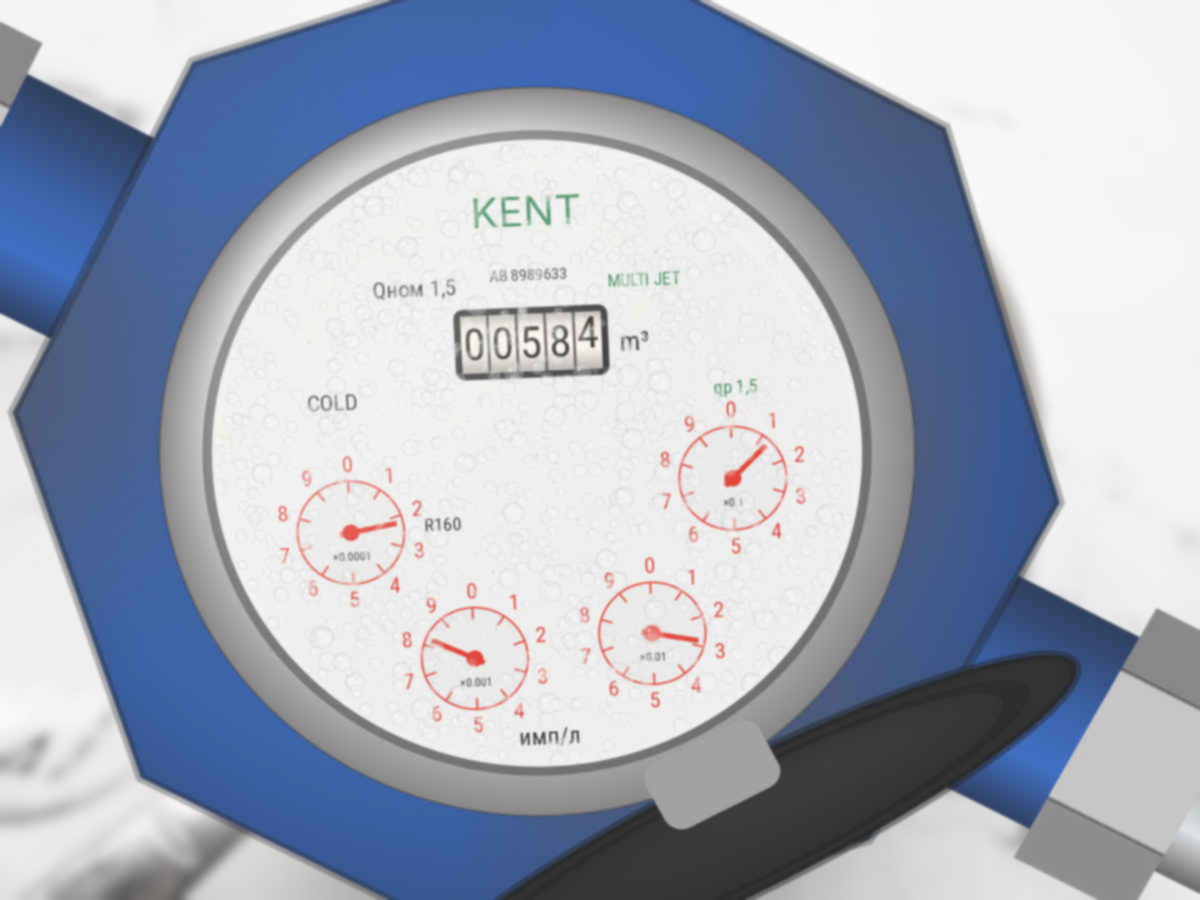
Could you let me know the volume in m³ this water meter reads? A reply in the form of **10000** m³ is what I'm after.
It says **584.1282** m³
